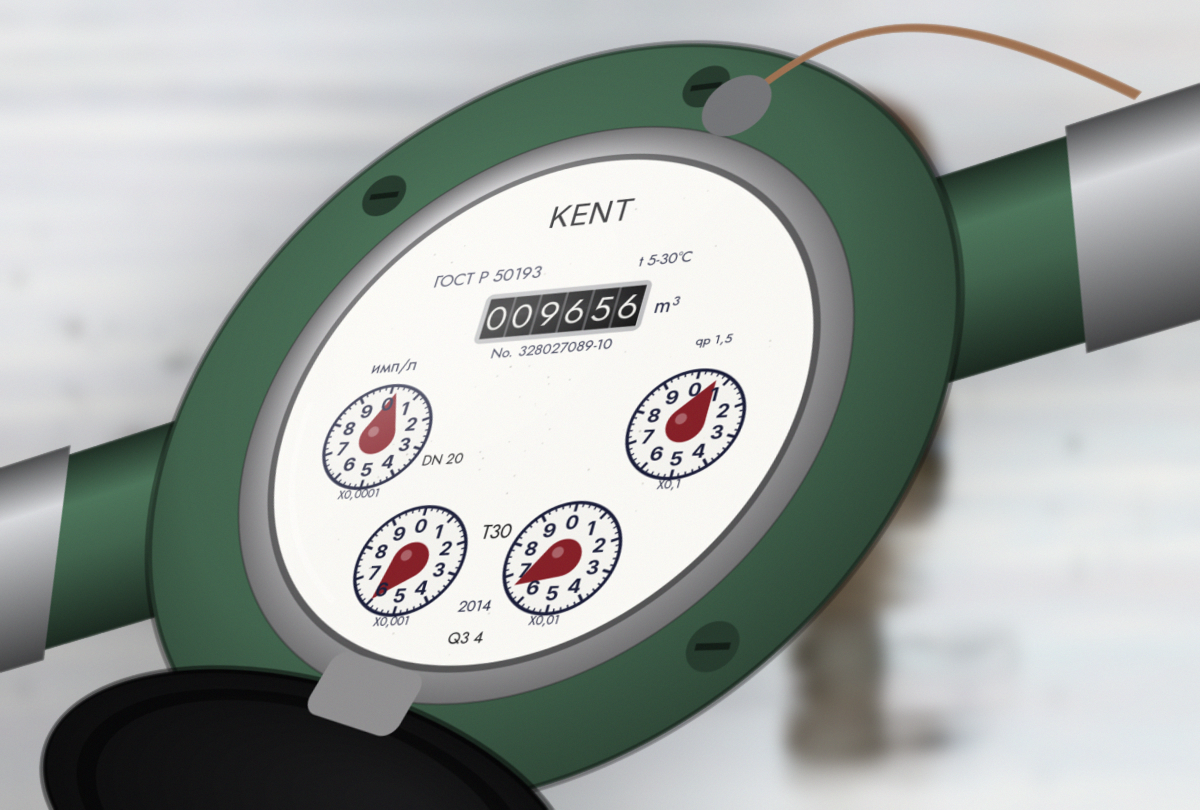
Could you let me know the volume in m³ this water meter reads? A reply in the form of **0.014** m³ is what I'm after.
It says **9656.0660** m³
